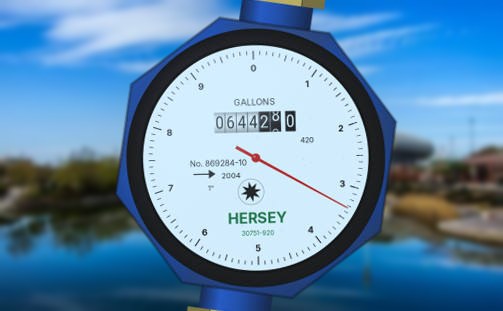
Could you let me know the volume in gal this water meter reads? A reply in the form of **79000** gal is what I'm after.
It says **644283.3** gal
